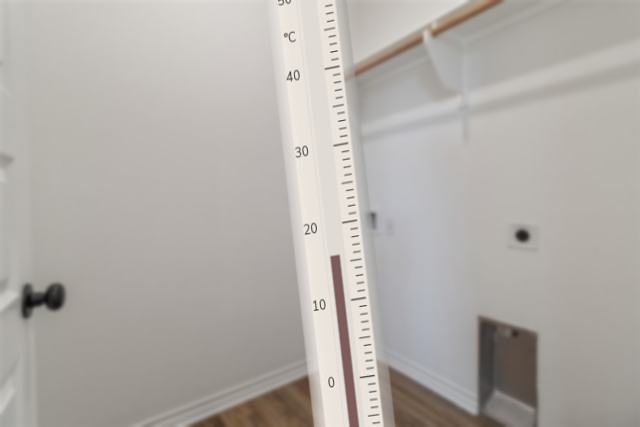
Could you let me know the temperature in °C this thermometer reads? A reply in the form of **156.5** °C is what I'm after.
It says **16** °C
